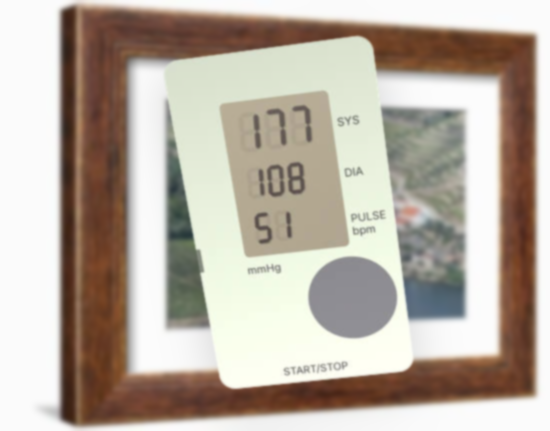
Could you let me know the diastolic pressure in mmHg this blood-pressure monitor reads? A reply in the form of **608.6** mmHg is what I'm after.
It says **108** mmHg
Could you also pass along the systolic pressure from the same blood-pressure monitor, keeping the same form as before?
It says **177** mmHg
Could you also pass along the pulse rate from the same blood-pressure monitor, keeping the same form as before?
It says **51** bpm
